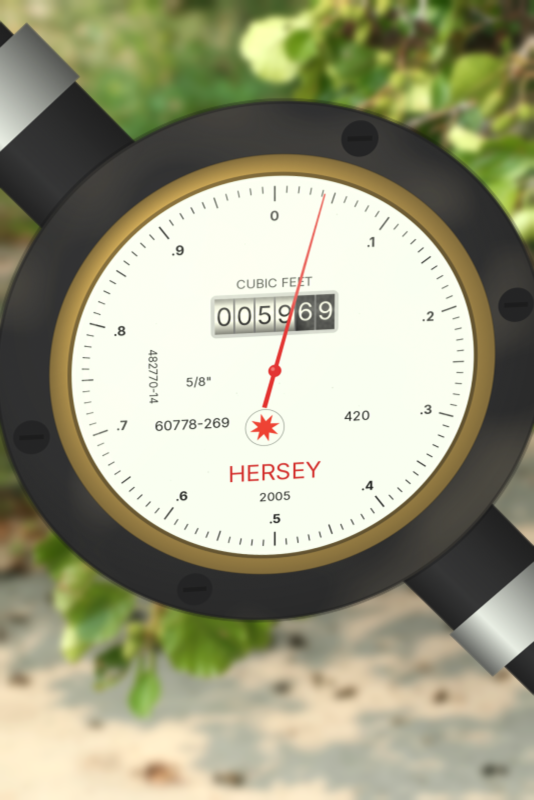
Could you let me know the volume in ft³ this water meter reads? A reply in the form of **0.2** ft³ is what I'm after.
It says **5969.04** ft³
